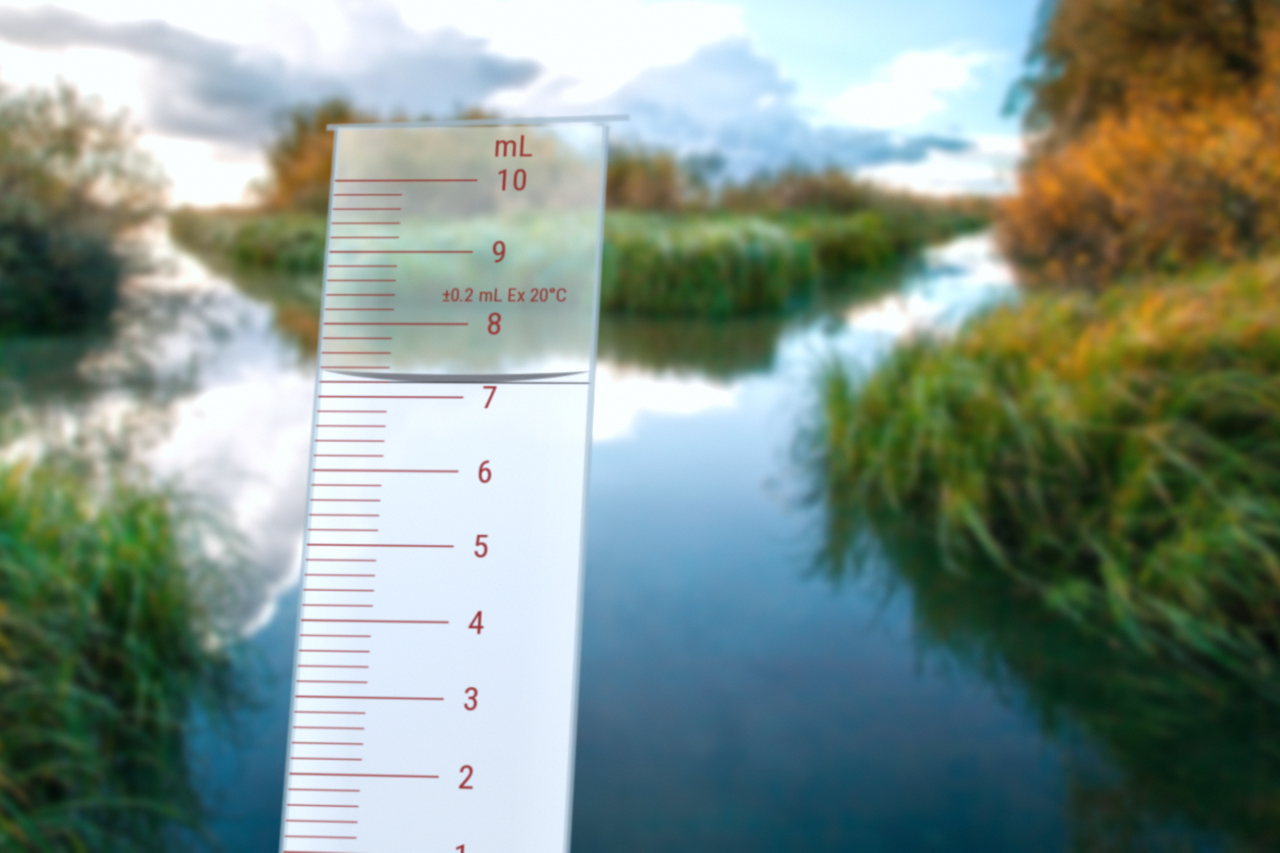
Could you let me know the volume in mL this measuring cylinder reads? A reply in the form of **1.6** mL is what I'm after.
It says **7.2** mL
